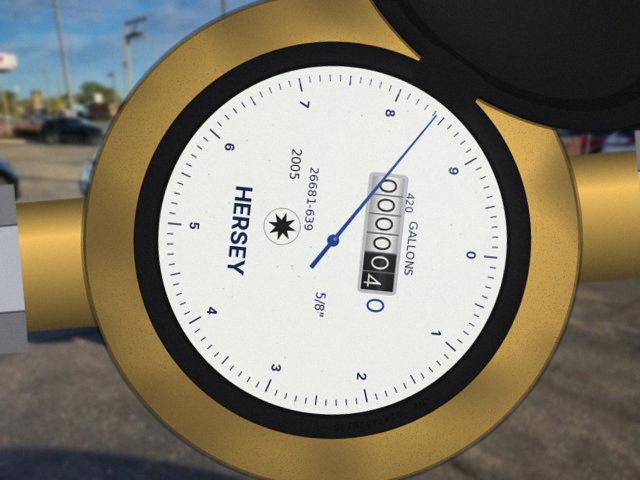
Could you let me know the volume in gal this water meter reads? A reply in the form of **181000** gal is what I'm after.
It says **38.4** gal
